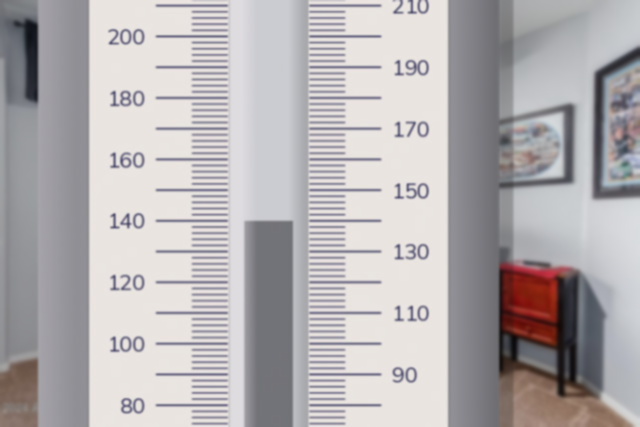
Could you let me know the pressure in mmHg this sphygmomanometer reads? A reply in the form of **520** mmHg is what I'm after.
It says **140** mmHg
